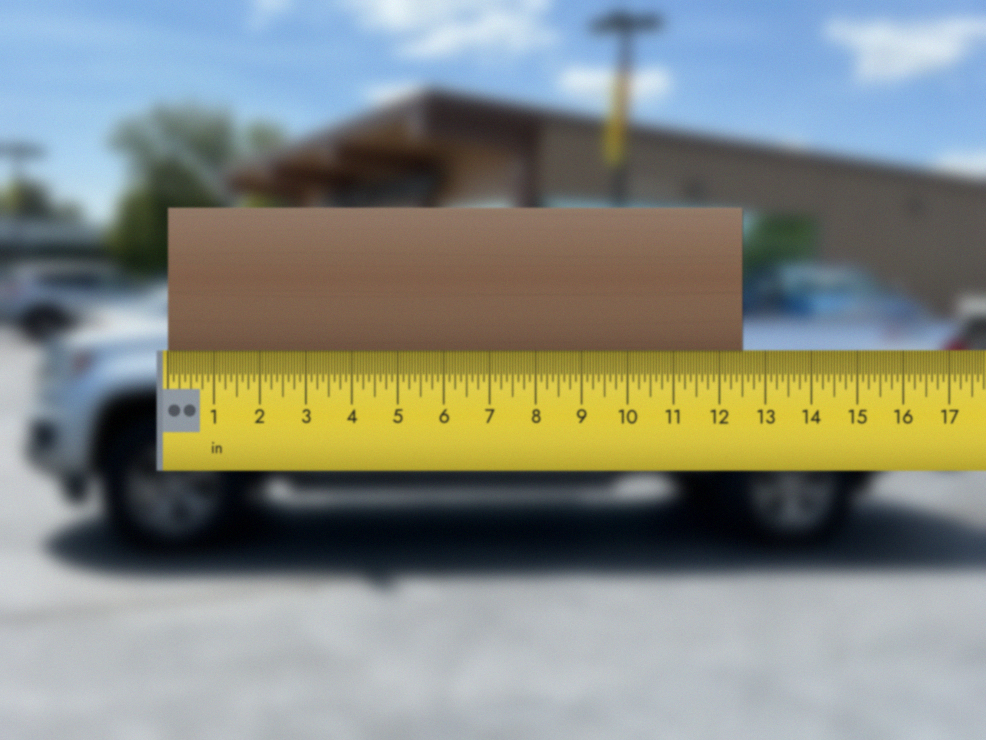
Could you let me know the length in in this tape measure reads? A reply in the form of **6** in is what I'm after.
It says **12.5** in
